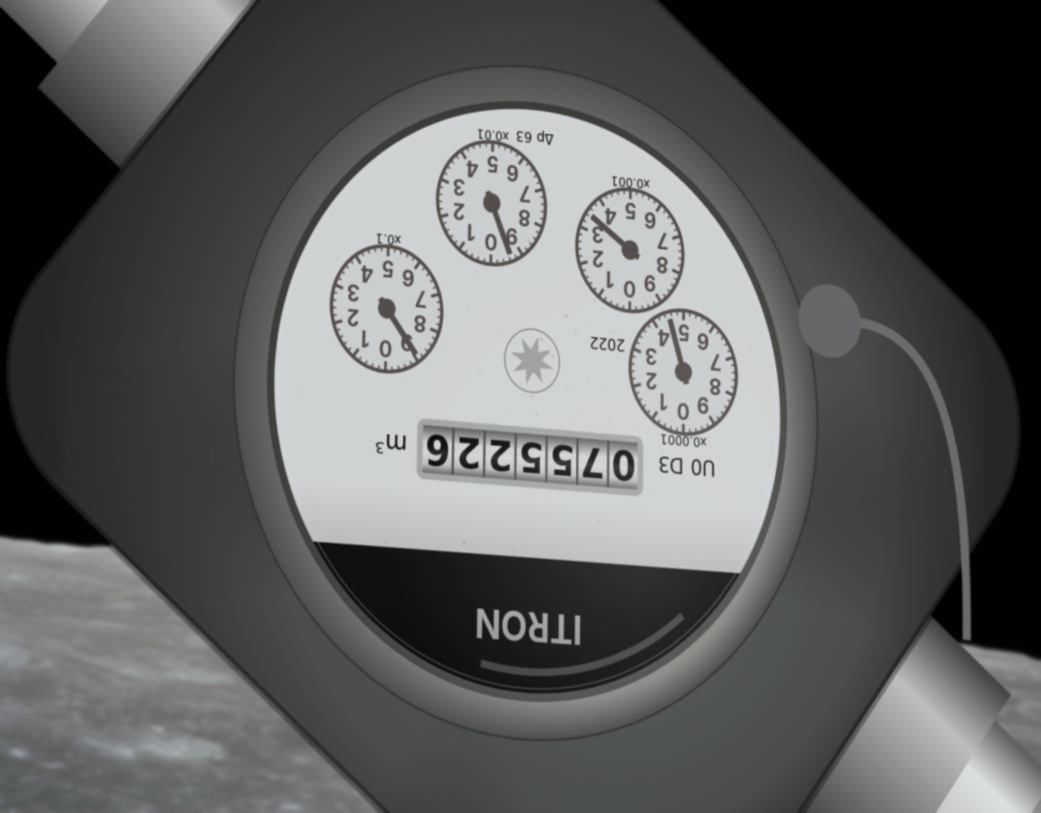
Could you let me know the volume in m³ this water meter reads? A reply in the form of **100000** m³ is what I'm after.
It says **755226.8934** m³
